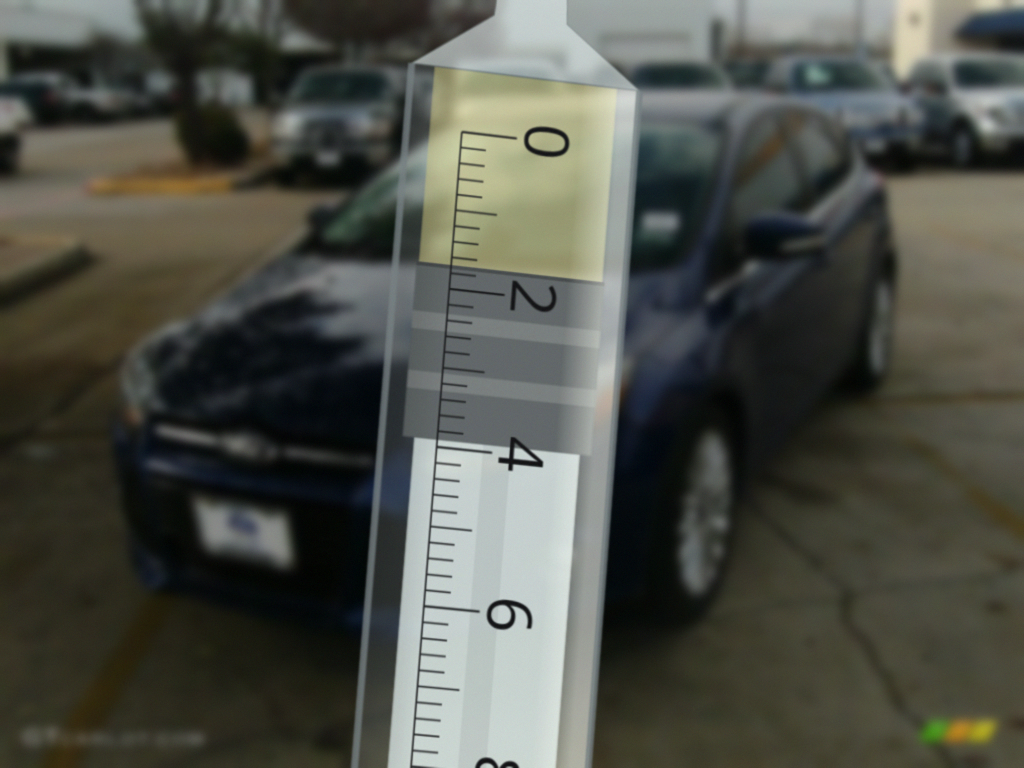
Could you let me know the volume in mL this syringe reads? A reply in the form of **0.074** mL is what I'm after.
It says **1.7** mL
